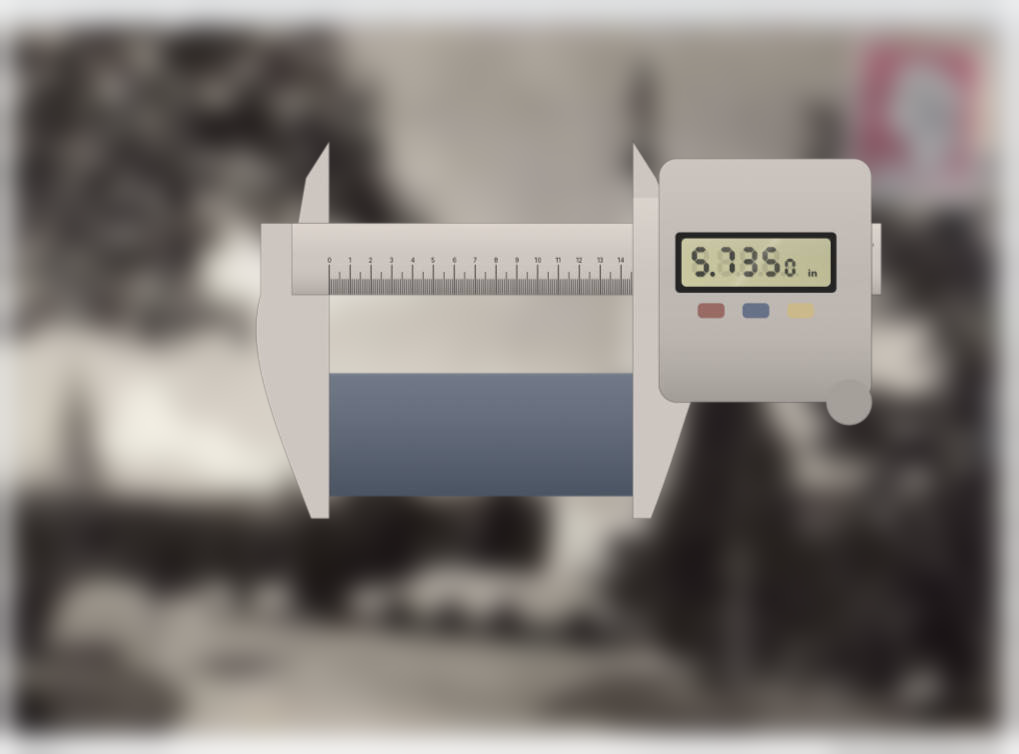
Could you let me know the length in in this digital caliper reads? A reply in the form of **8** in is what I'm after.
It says **5.7350** in
